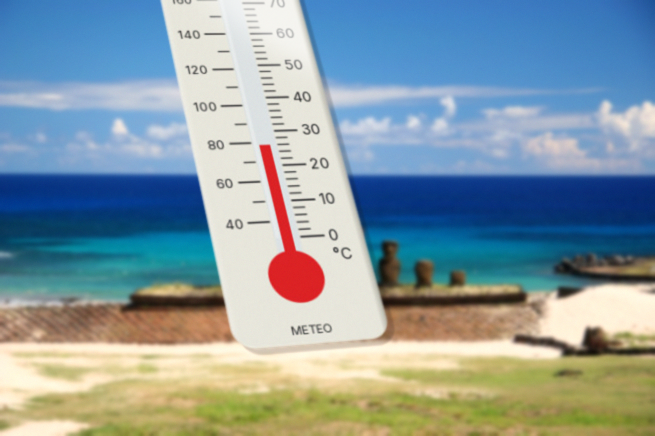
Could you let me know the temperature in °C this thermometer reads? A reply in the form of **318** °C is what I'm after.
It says **26** °C
